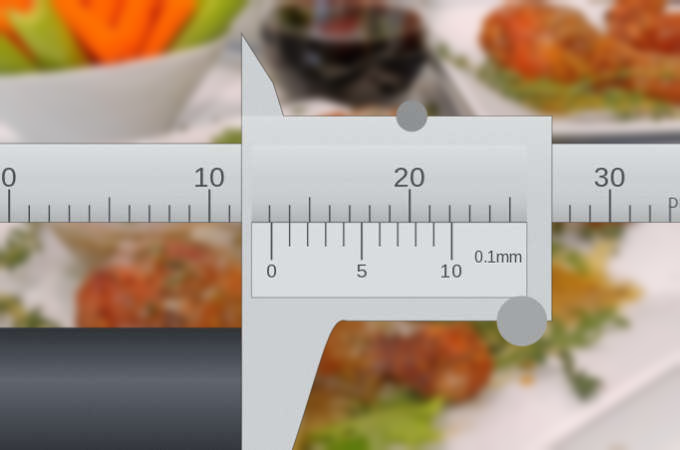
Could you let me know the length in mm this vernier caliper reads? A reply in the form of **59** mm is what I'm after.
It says **13.1** mm
